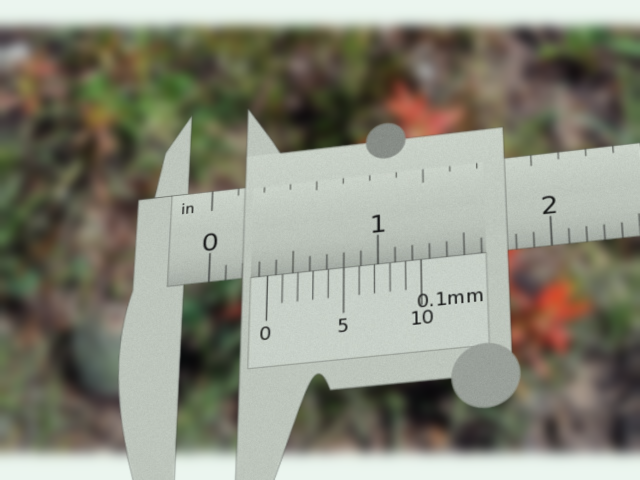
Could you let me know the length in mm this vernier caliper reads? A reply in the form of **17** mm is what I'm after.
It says **3.5** mm
